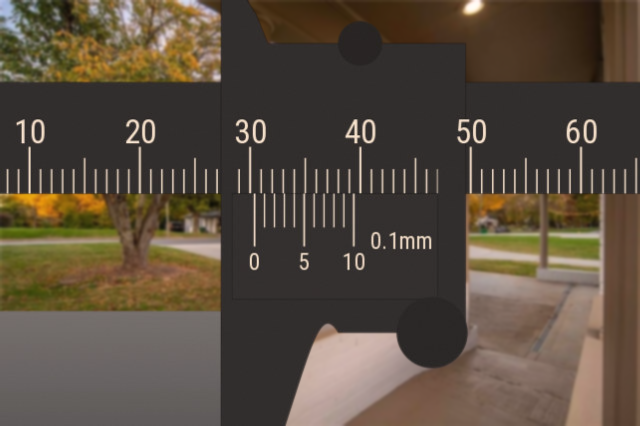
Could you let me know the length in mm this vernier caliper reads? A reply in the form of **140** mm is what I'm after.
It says **30.4** mm
